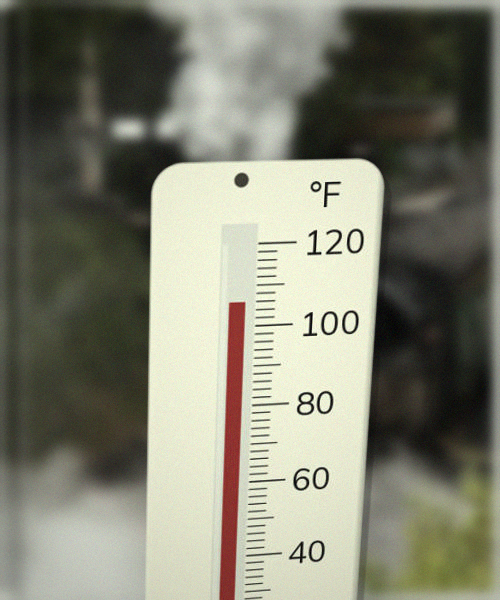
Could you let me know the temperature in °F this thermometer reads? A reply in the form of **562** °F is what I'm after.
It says **106** °F
